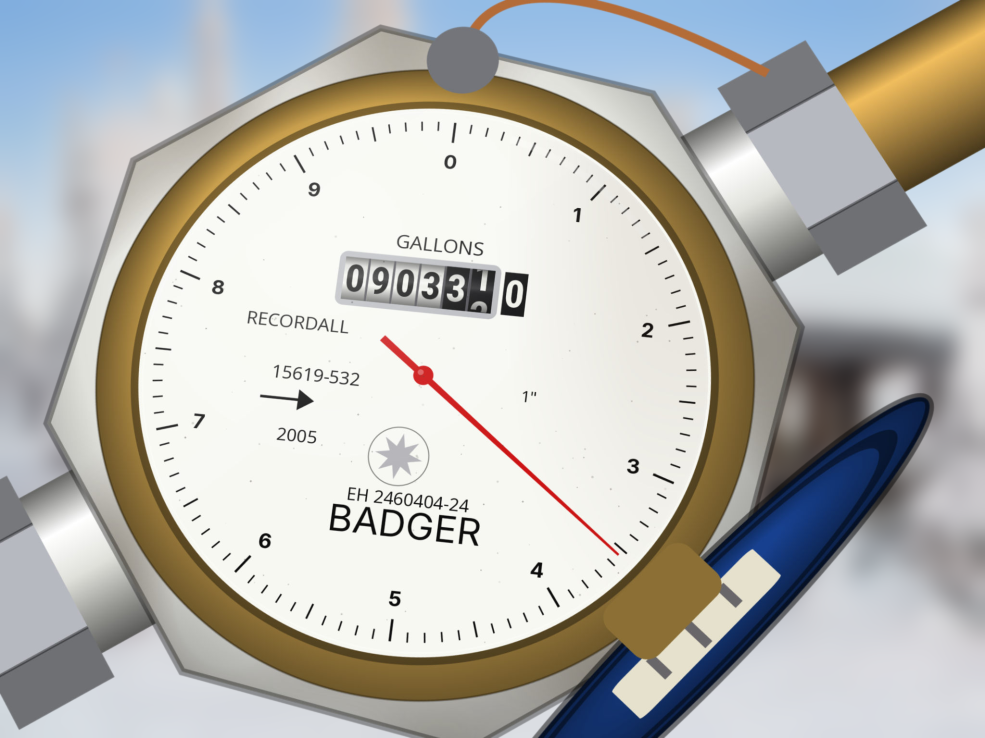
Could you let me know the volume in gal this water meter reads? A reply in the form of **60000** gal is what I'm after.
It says **903313.5** gal
